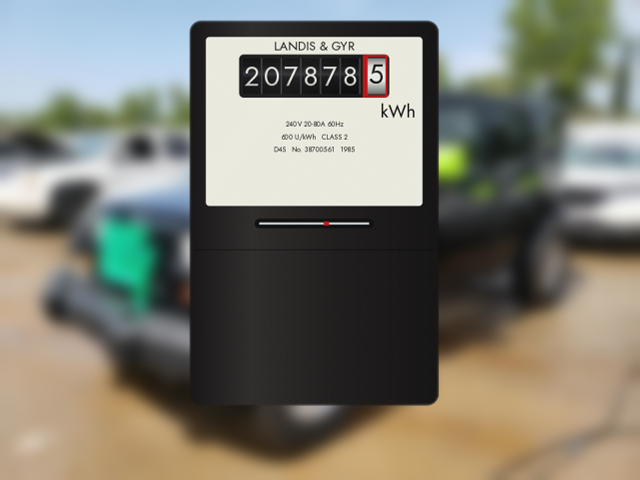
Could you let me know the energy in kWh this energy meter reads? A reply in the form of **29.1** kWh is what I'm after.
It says **207878.5** kWh
